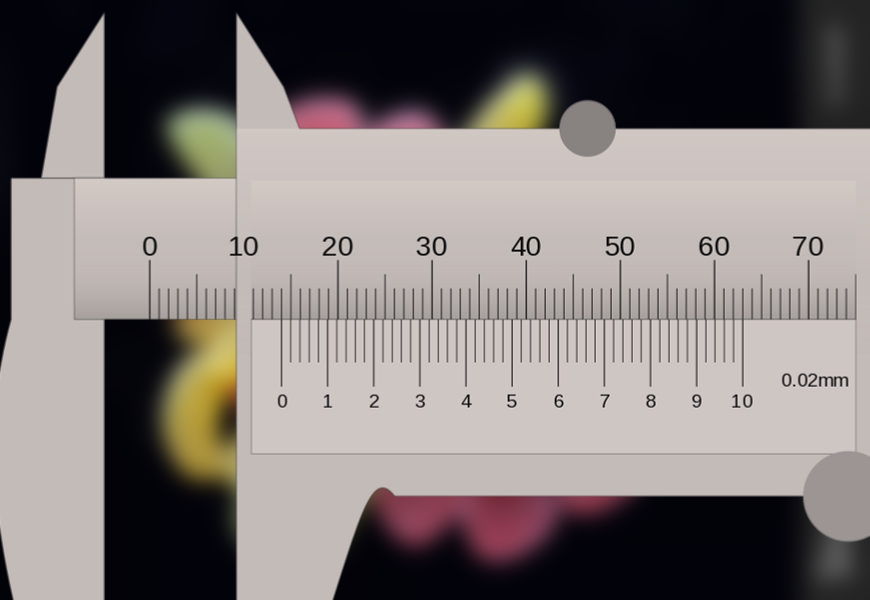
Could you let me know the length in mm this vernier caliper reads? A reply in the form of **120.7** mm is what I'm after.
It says **14.0** mm
